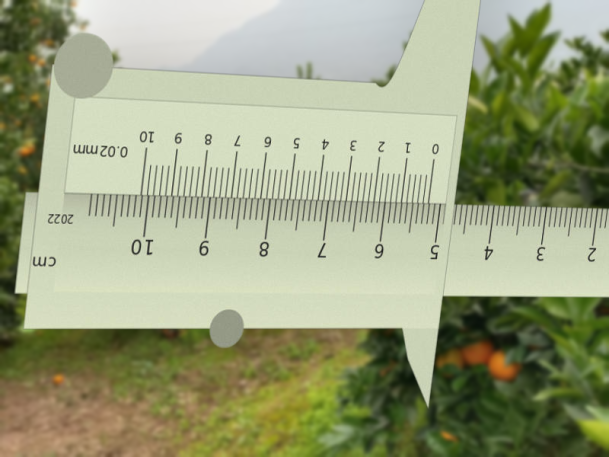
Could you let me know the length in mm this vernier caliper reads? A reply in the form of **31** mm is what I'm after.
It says **52.2** mm
